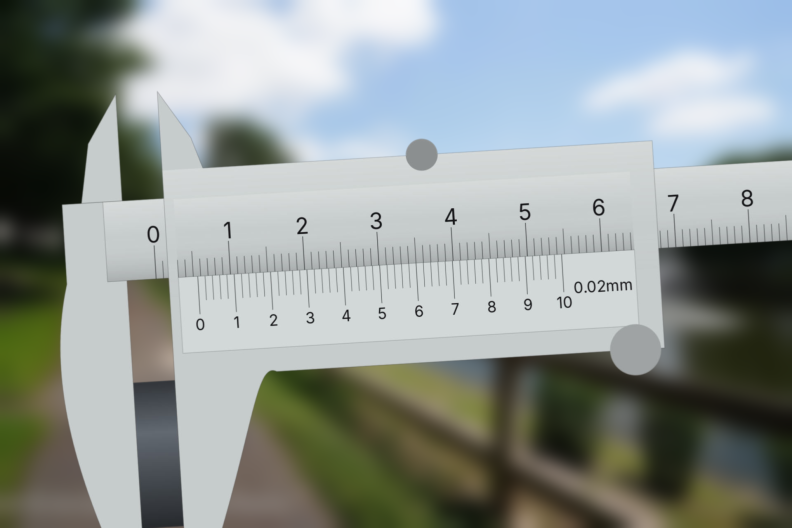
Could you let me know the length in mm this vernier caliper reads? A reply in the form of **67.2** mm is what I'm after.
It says **5.6** mm
